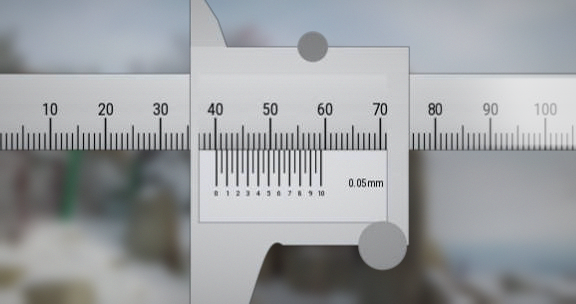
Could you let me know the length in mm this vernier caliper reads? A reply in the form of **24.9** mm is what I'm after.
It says **40.2** mm
